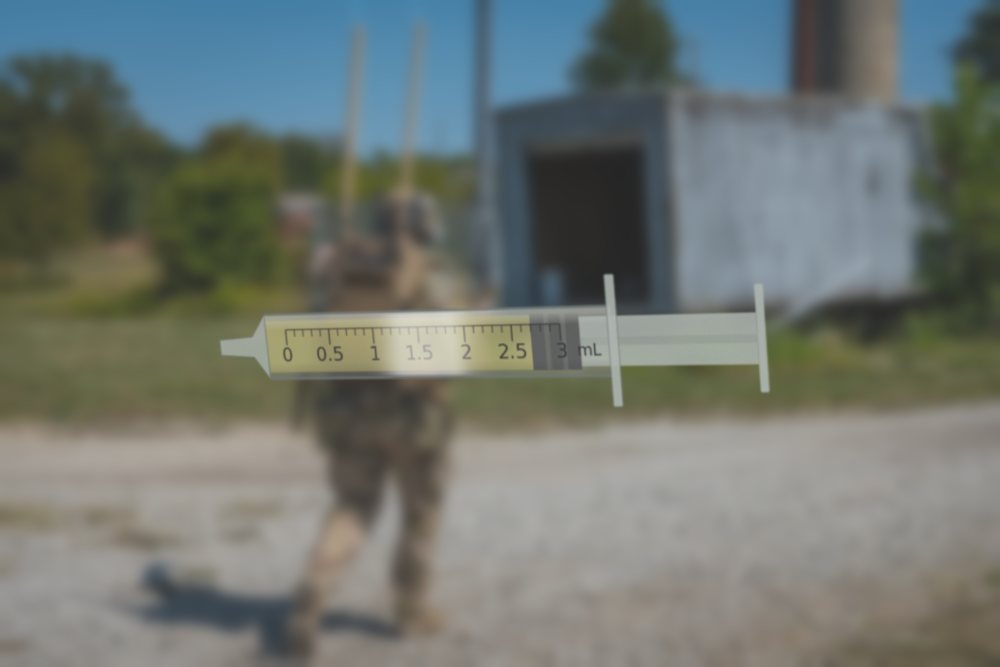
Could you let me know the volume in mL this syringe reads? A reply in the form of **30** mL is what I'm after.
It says **2.7** mL
